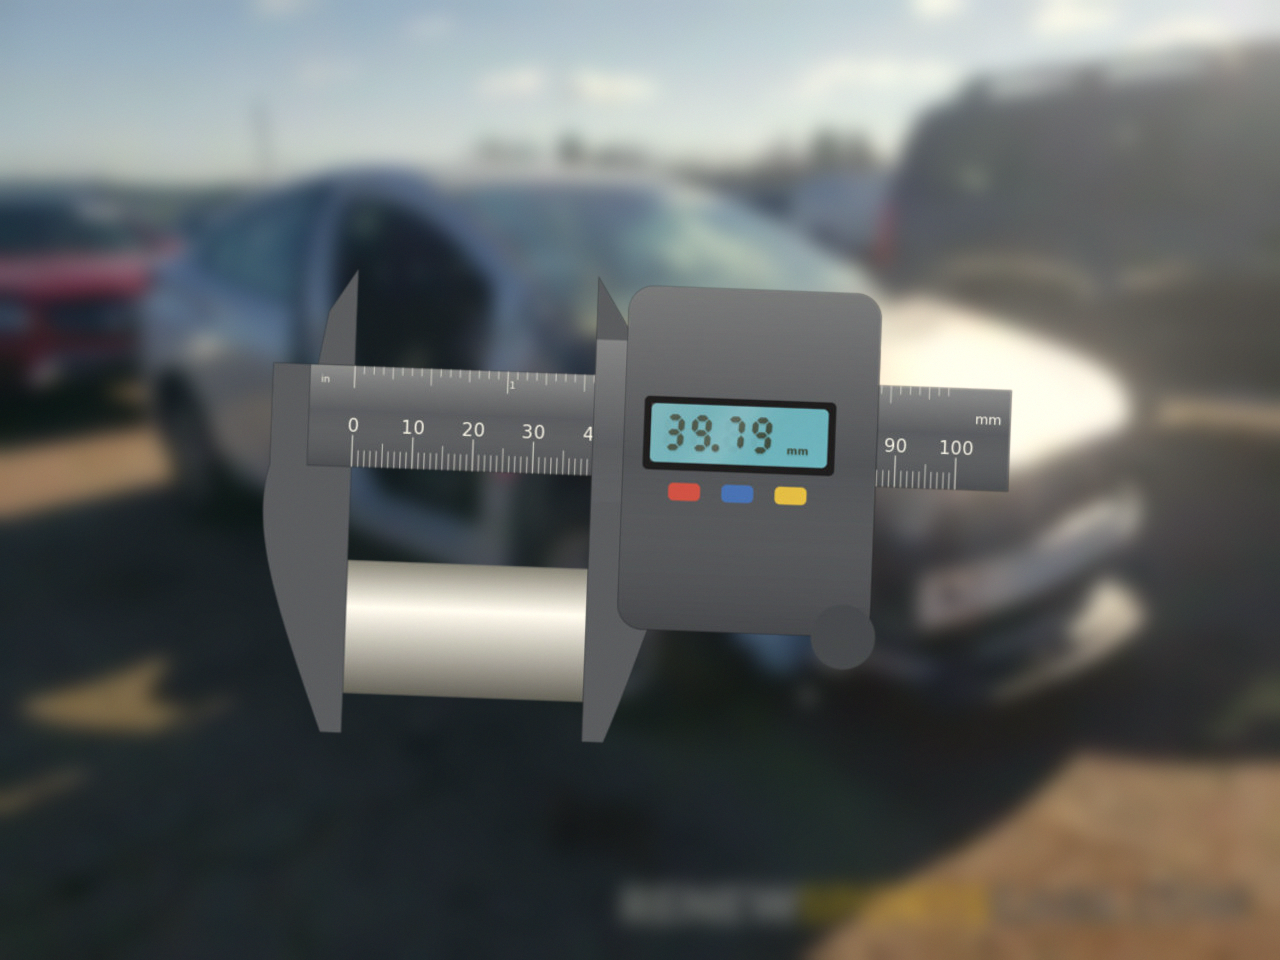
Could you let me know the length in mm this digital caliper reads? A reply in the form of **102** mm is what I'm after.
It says **39.79** mm
